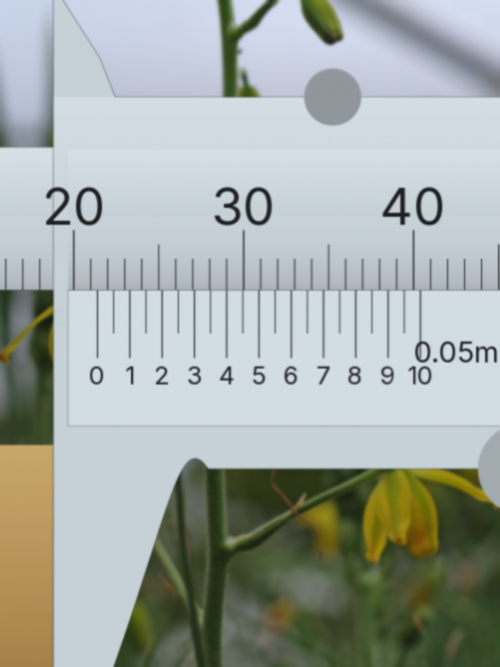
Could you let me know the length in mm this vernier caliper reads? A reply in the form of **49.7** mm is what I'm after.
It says **21.4** mm
